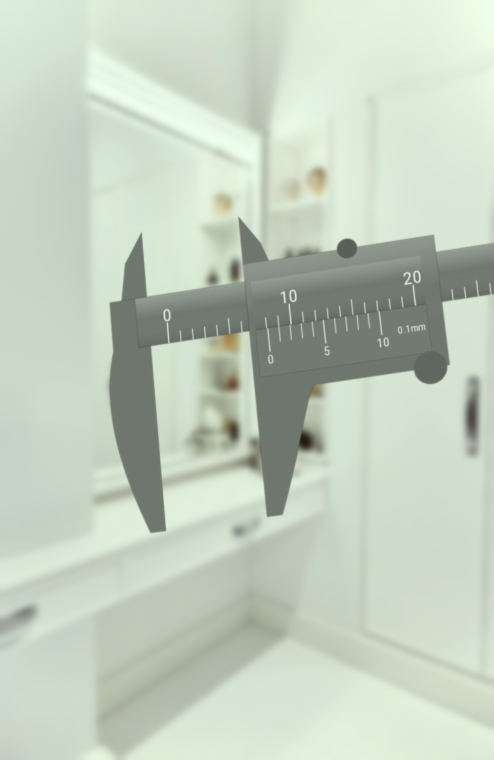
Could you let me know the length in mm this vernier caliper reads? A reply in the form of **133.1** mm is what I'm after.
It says **8.1** mm
